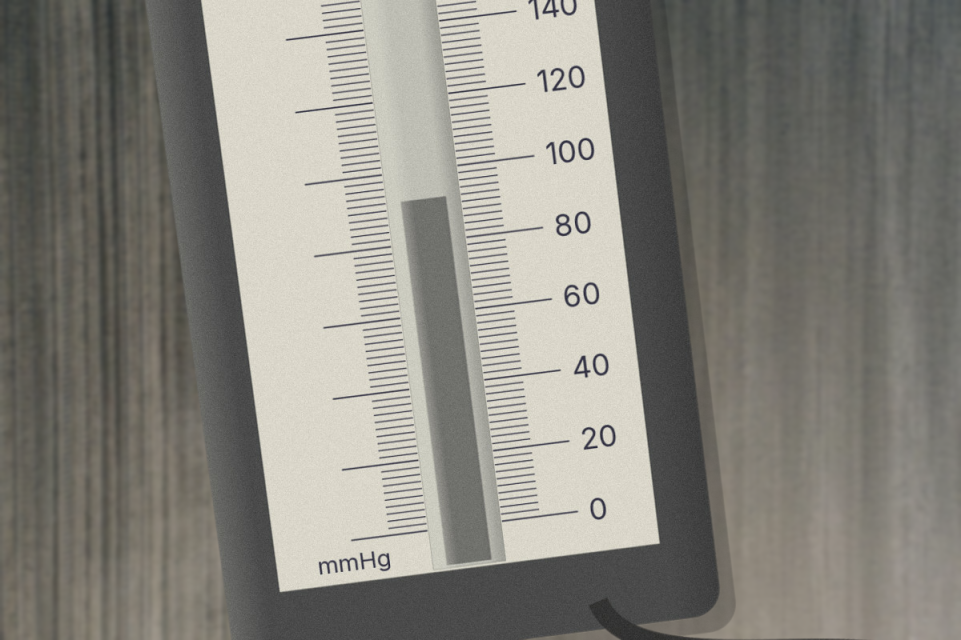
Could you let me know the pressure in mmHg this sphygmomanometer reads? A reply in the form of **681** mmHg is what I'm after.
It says **92** mmHg
